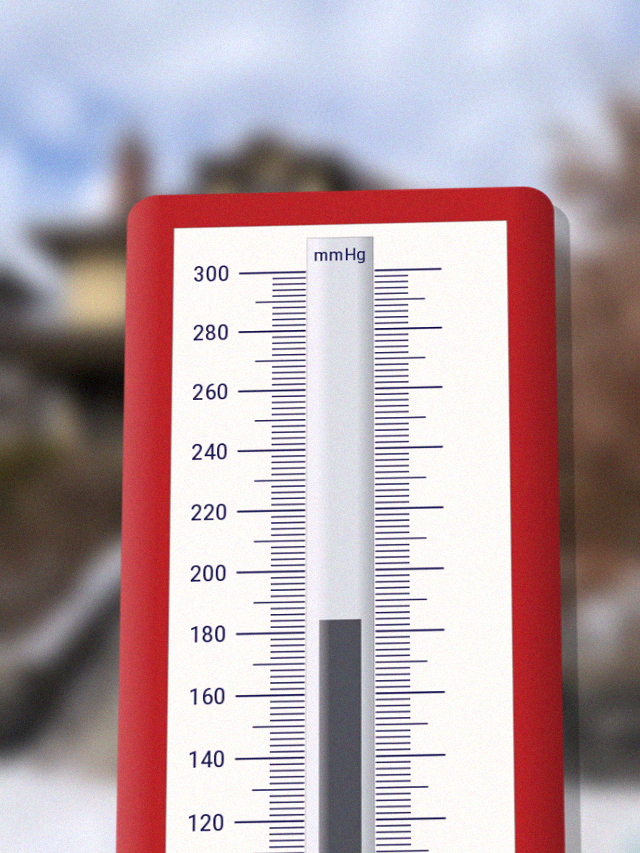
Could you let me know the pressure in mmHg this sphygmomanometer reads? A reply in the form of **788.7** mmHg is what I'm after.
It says **184** mmHg
